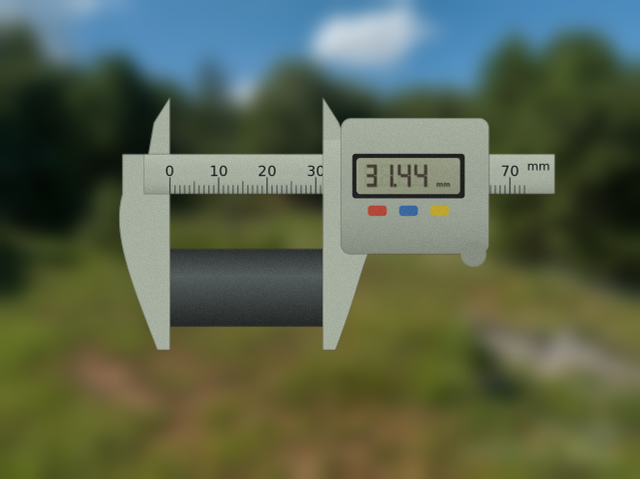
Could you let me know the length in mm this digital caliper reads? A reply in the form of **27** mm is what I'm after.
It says **31.44** mm
